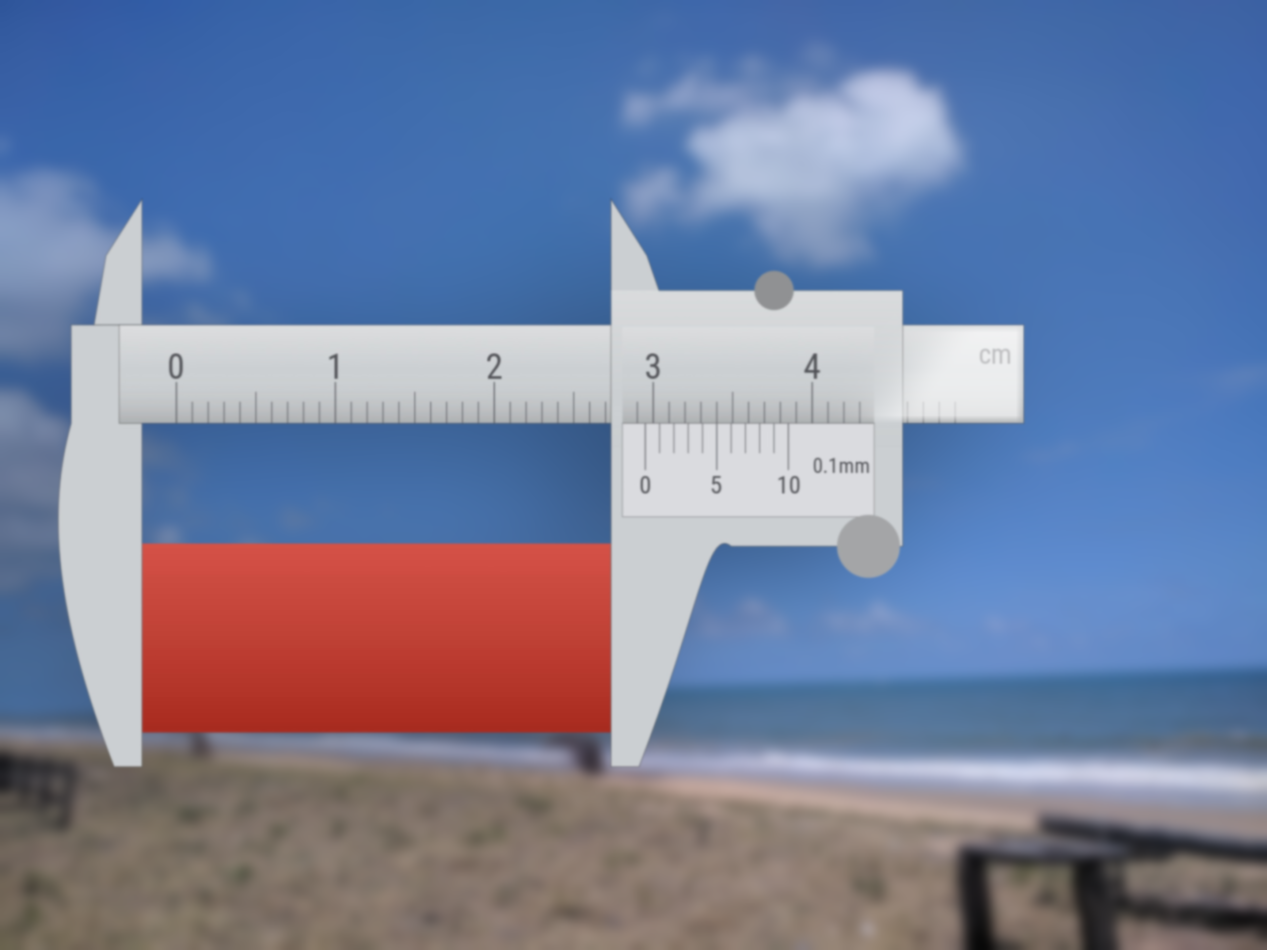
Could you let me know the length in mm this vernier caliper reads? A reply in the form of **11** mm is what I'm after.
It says **29.5** mm
